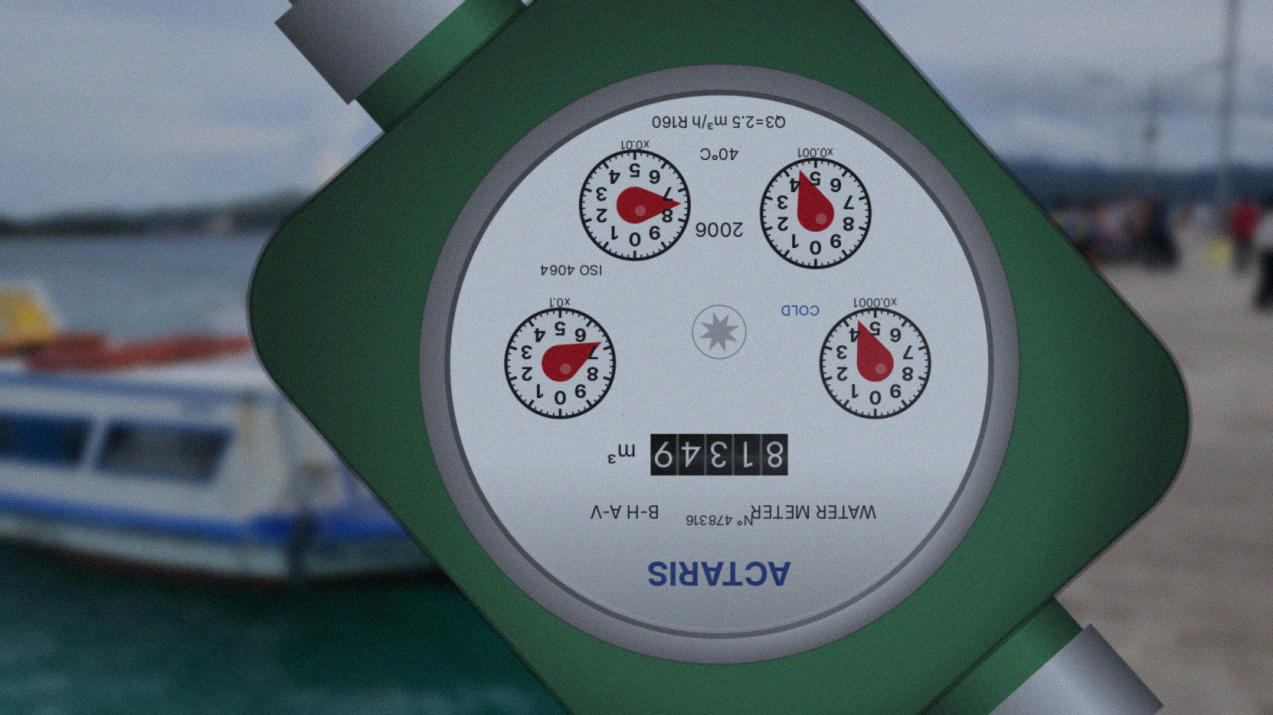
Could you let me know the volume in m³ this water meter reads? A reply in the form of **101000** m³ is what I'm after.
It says **81349.6744** m³
